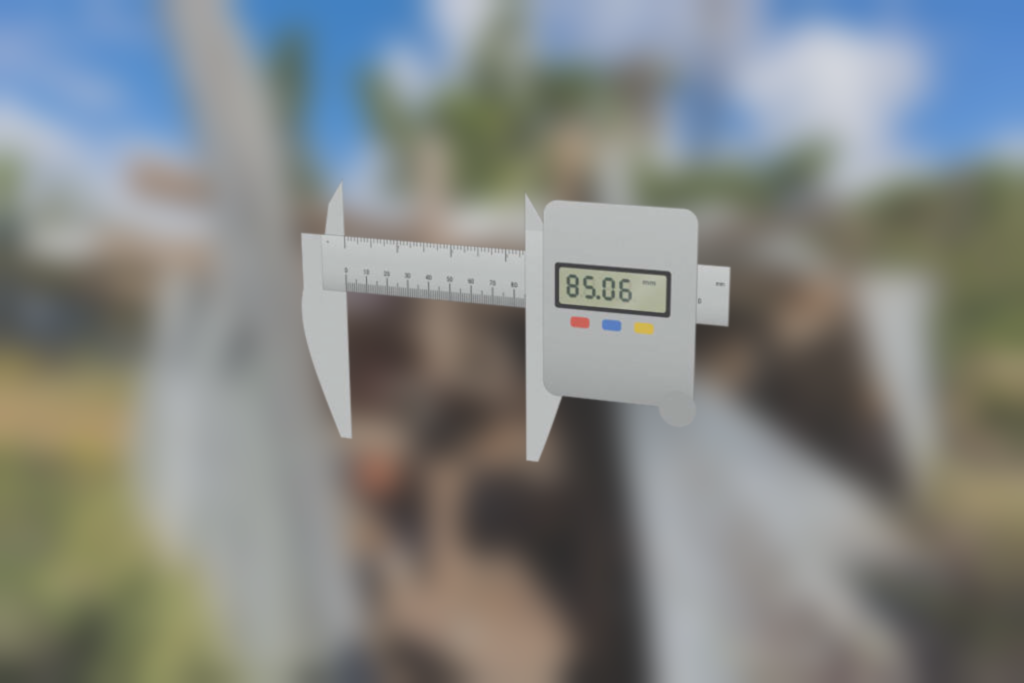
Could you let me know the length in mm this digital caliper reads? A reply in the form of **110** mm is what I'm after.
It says **85.06** mm
